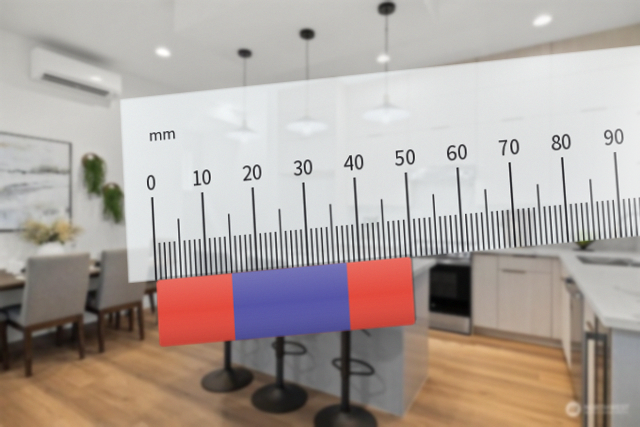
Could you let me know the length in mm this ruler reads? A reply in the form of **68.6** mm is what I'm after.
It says **50** mm
